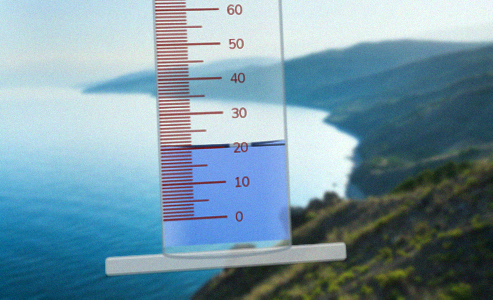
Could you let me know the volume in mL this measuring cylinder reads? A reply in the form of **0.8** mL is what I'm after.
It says **20** mL
